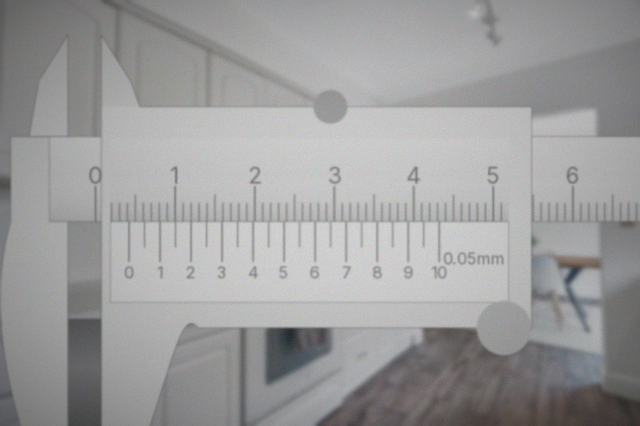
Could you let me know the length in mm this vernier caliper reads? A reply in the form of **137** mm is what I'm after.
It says **4.2** mm
